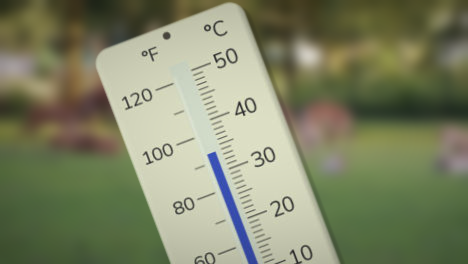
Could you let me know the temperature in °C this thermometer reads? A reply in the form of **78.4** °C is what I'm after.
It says **34** °C
